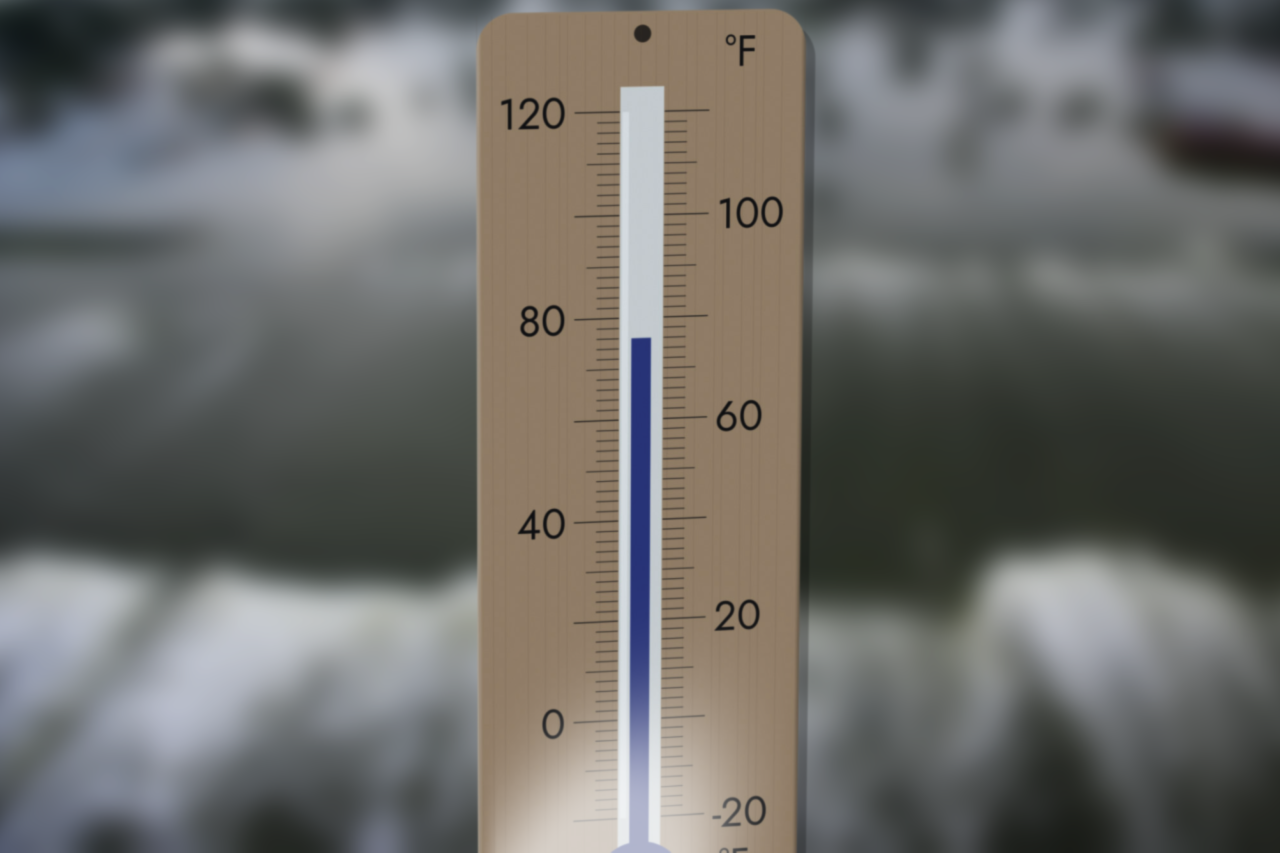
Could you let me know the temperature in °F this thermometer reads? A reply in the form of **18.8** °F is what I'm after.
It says **76** °F
